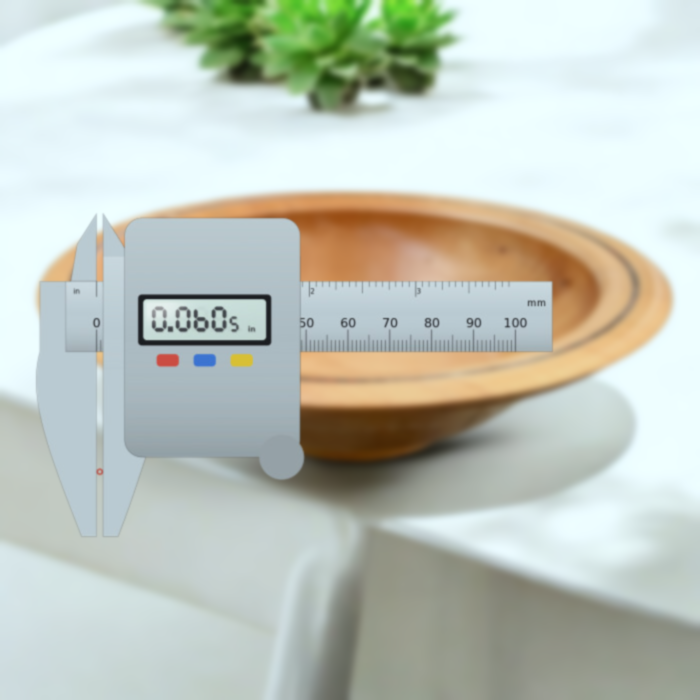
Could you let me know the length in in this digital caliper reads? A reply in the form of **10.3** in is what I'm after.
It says **0.0605** in
